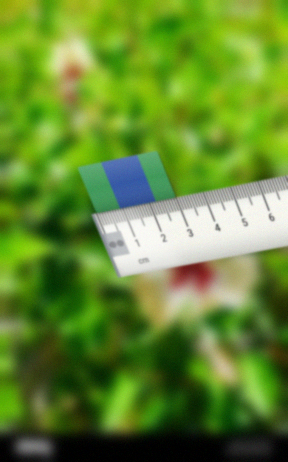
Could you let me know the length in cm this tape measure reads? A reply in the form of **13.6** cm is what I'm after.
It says **3** cm
